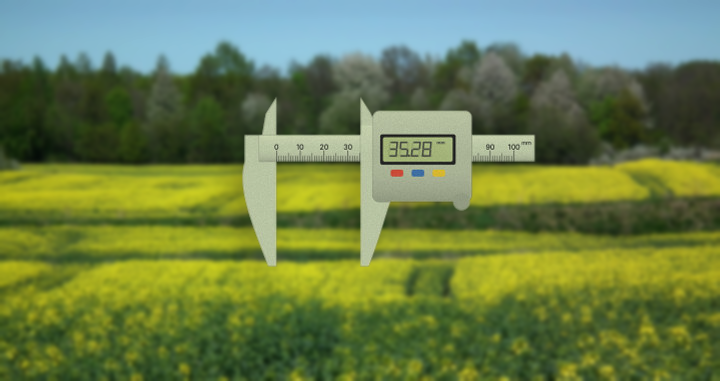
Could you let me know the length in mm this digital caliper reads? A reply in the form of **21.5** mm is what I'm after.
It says **35.28** mm
